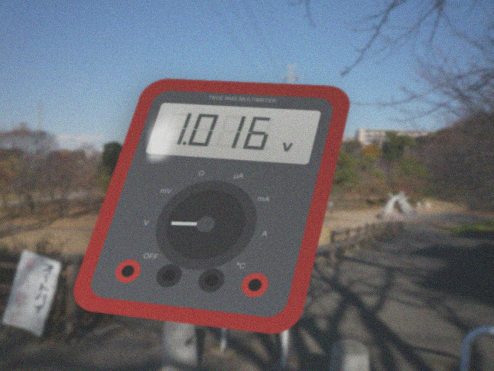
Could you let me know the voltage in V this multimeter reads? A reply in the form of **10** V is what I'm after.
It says **1.016** V
